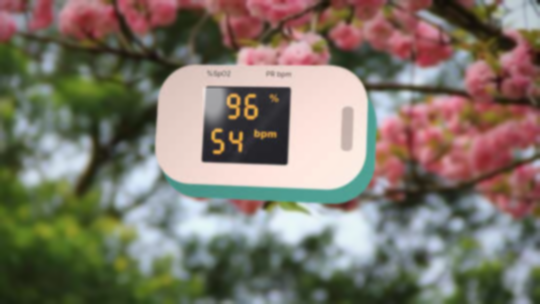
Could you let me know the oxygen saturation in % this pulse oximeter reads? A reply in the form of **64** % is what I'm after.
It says **96** %
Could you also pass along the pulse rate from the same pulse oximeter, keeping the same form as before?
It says **54** bpm
